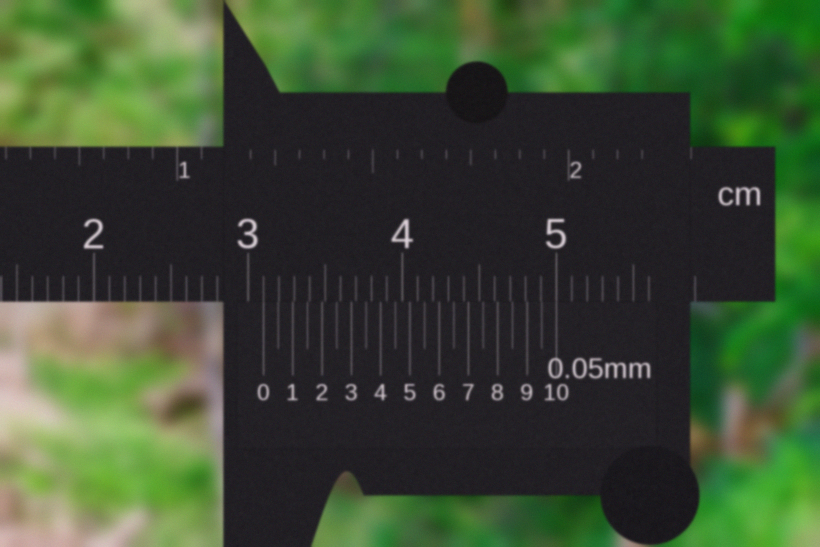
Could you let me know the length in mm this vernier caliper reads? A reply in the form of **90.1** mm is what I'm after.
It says **31.0** mm
